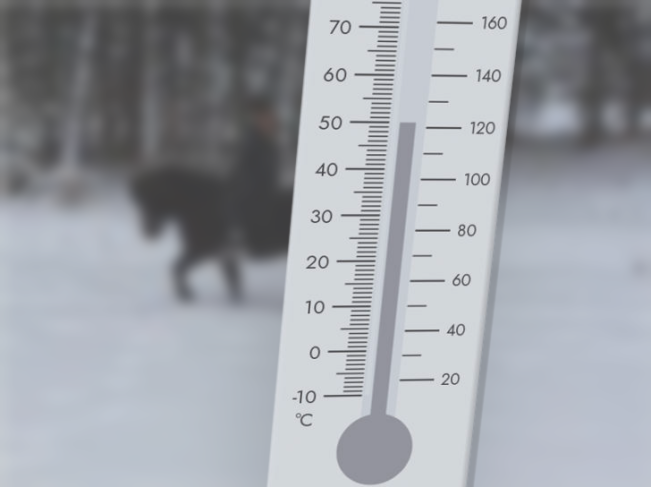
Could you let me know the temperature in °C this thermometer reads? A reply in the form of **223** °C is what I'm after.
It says **50** °C
